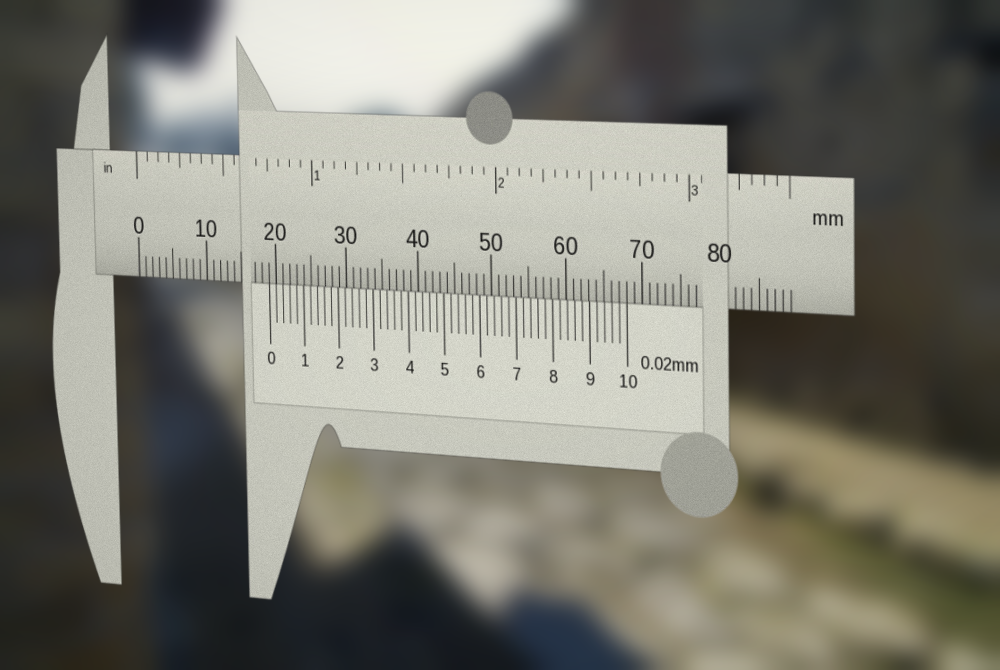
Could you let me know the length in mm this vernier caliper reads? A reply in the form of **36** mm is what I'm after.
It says **19.0** mm
